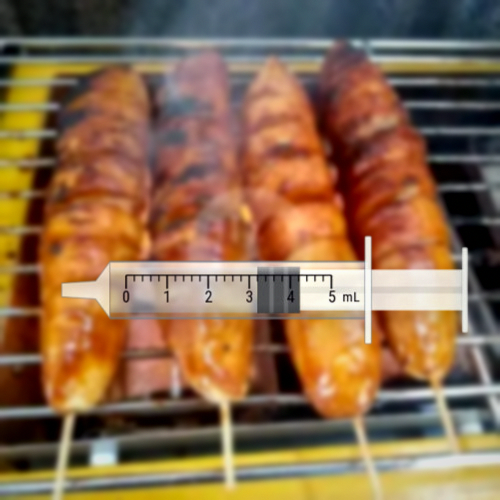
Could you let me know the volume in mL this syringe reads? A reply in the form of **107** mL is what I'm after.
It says **3.2** mL
